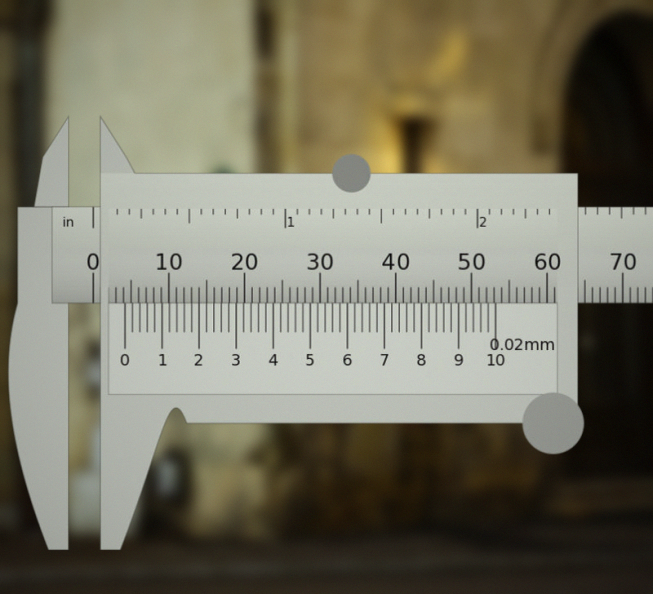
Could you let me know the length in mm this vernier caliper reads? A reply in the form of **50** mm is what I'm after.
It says **4.2** mm
